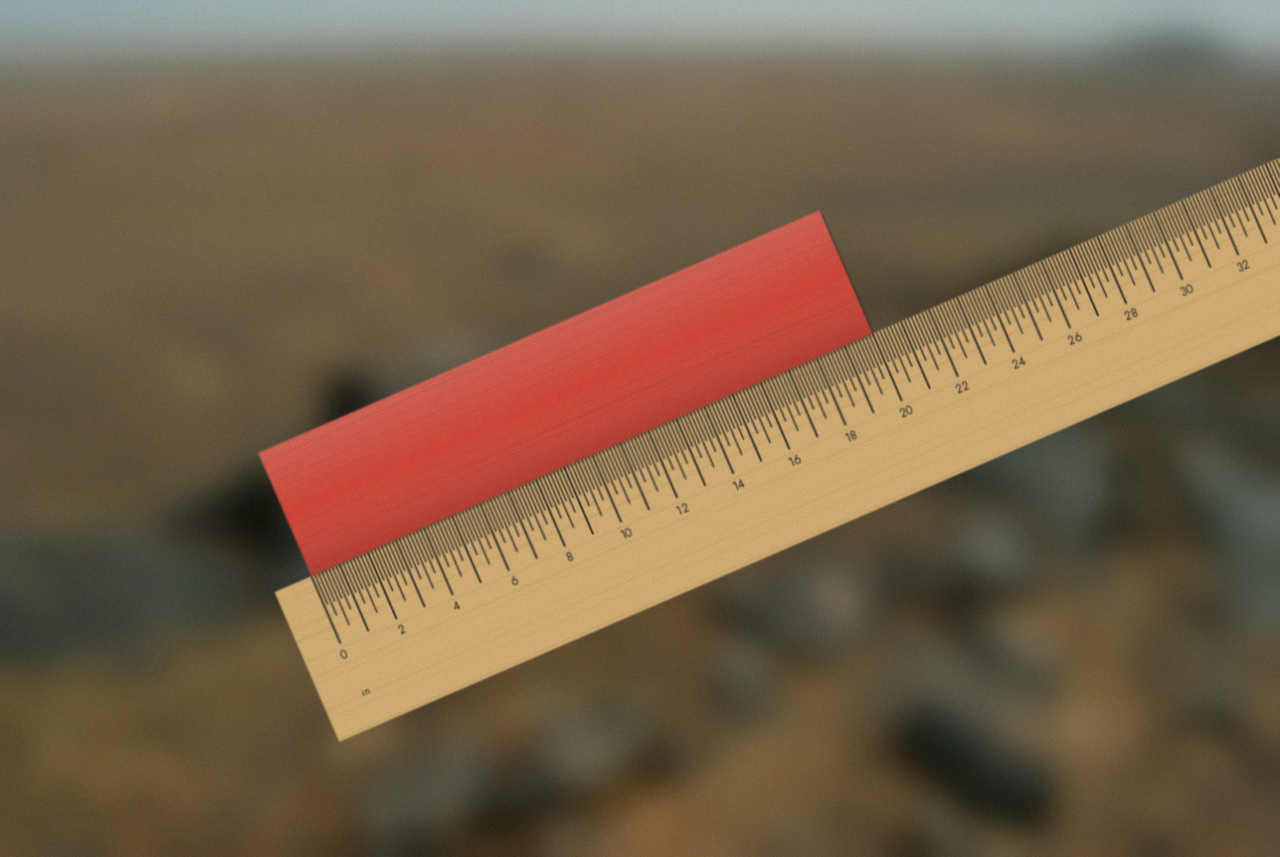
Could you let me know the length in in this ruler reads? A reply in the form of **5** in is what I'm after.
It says **20** in
